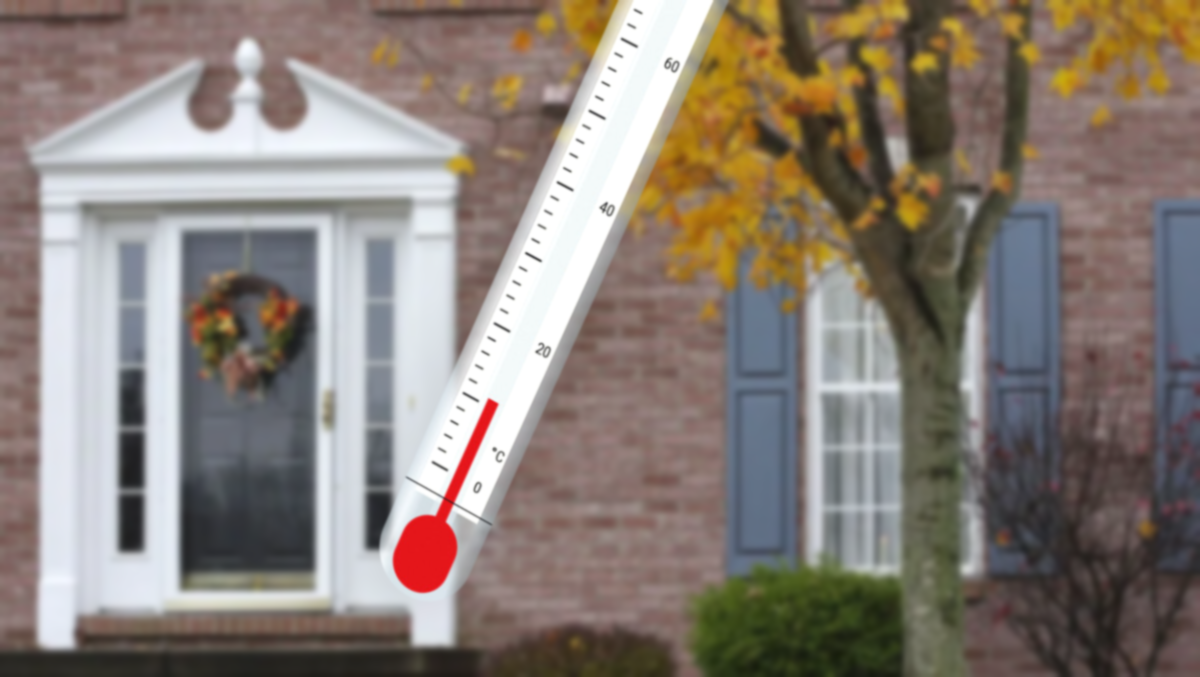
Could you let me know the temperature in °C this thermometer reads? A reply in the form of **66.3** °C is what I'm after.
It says **11** °C
